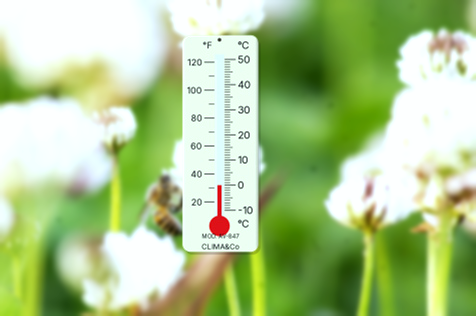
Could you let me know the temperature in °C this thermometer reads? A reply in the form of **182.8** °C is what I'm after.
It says **0** °C
